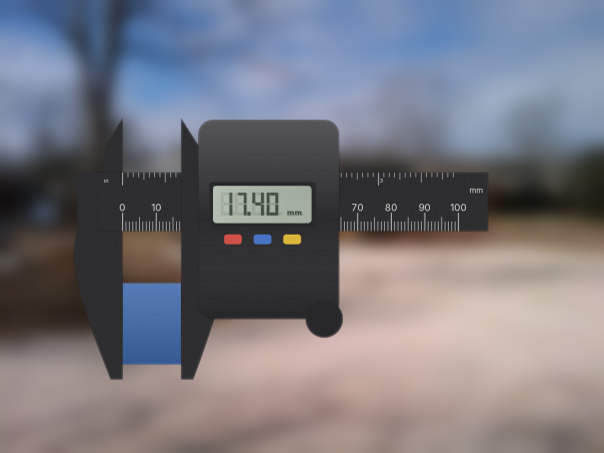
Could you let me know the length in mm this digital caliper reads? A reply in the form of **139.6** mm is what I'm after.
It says **17.40** mm
